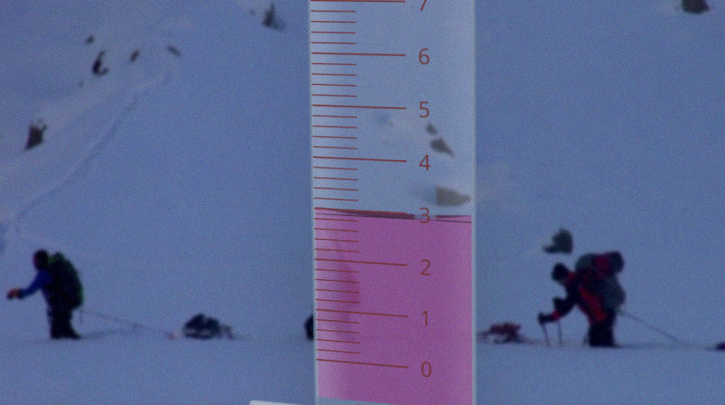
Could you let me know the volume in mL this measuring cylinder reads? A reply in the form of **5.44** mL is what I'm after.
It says **2.9** mL
